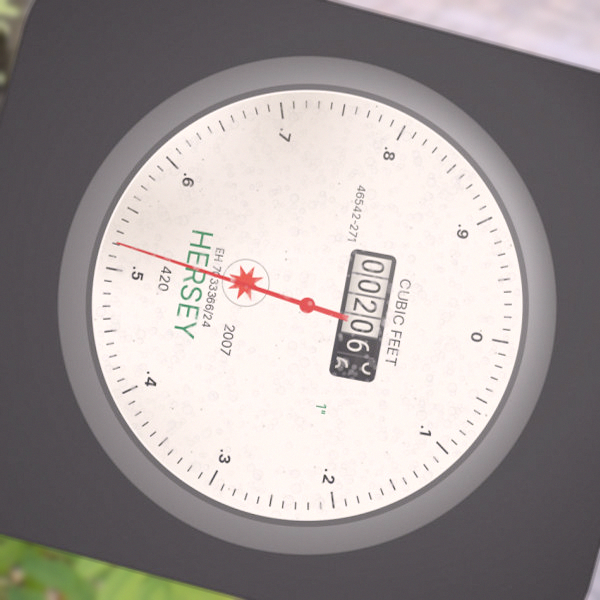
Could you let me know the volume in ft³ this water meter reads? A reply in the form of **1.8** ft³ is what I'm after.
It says **2065.52** ft³
